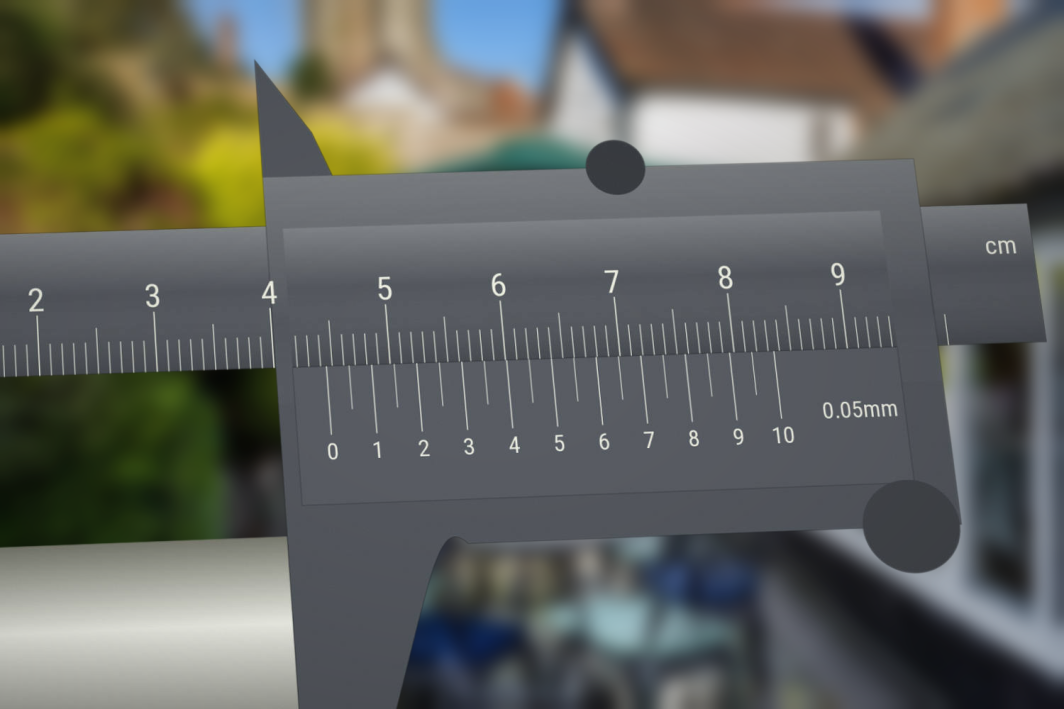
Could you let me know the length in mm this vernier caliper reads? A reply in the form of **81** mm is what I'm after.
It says **44.5** mm
